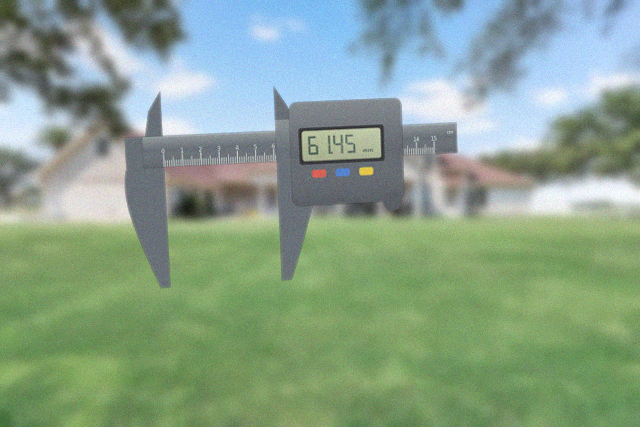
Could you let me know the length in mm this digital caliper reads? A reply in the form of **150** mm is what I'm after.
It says **61.45** mm
